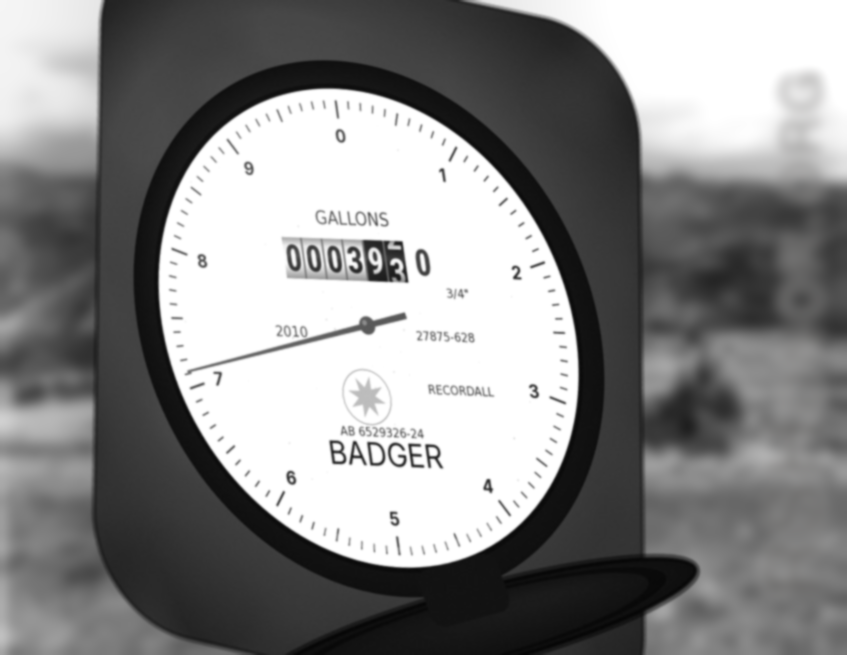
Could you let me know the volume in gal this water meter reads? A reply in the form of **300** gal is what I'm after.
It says **3927.1** gal
